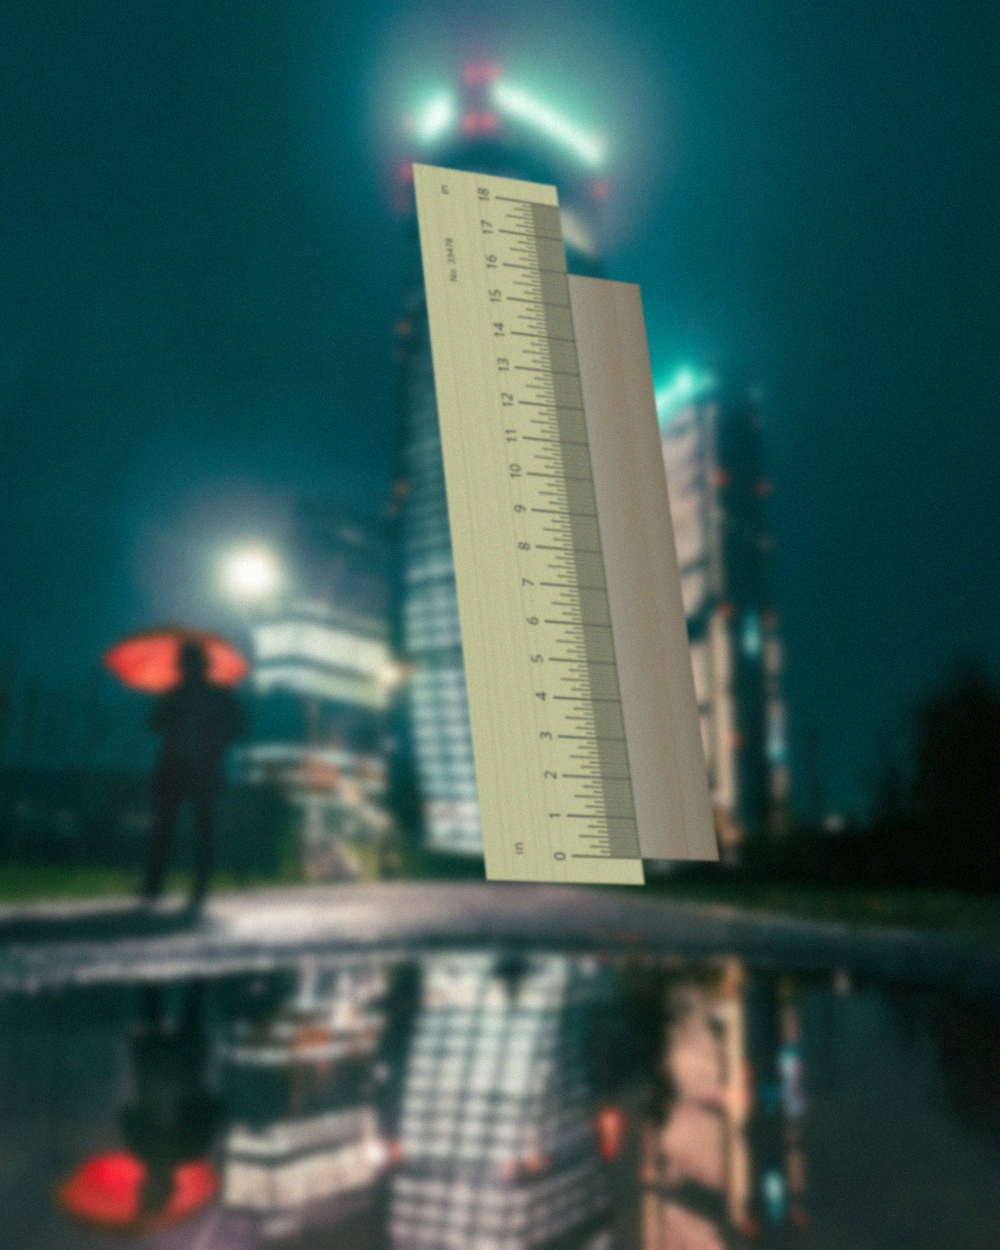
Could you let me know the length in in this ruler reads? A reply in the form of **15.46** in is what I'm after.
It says **16** in
